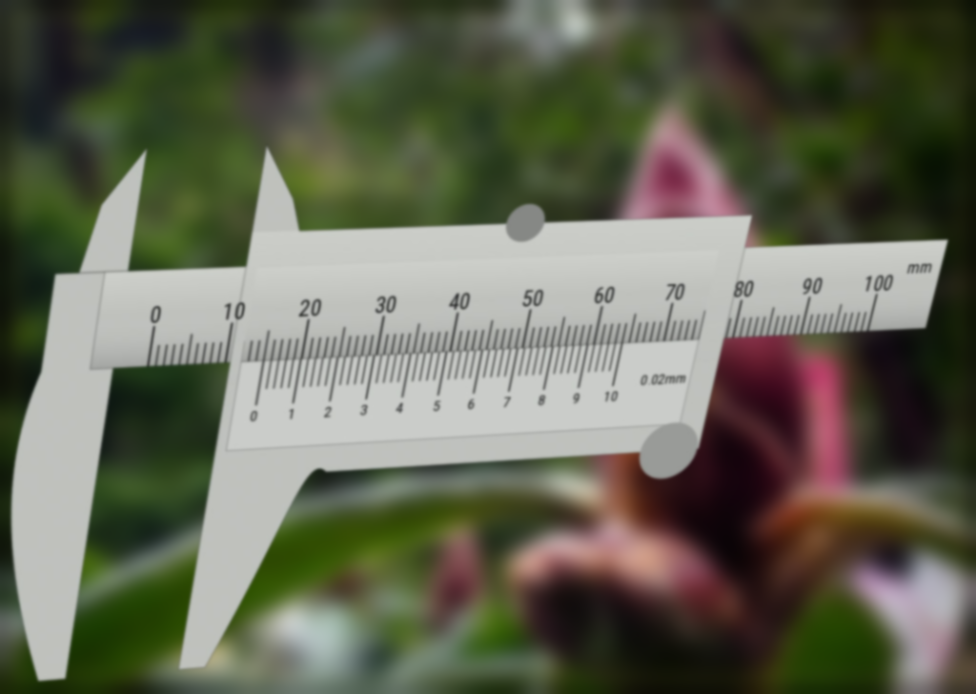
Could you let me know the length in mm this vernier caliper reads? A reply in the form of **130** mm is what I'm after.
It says **15.0** mm
